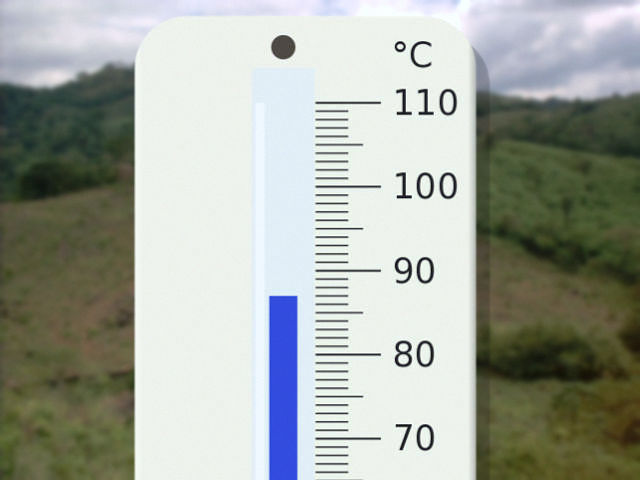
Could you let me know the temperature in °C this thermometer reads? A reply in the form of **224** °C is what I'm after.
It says **87** °C
